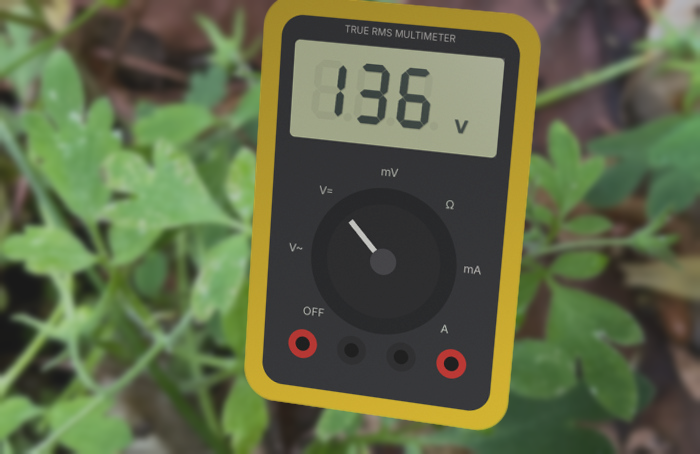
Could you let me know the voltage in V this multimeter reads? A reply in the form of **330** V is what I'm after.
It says **136** V
